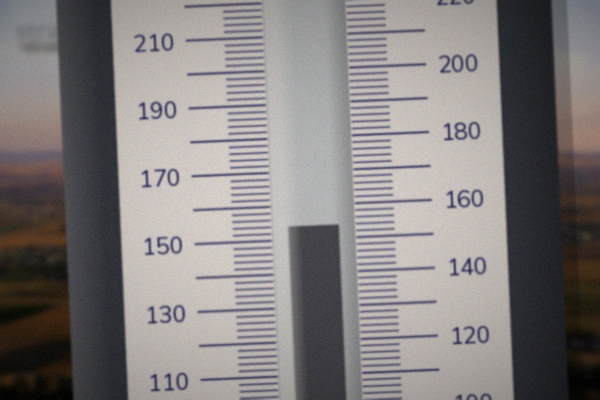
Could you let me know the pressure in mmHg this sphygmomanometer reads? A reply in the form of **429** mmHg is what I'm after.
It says **154** mmHg
